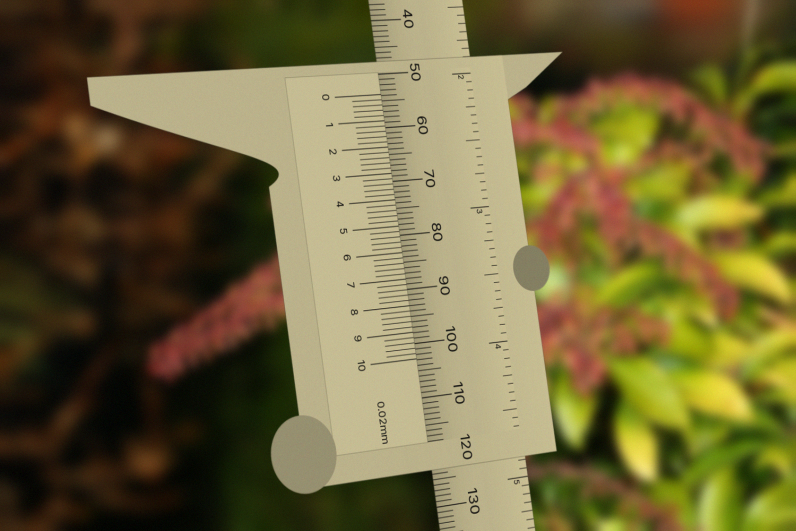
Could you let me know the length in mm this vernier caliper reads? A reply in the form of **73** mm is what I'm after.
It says **53.8** mm
